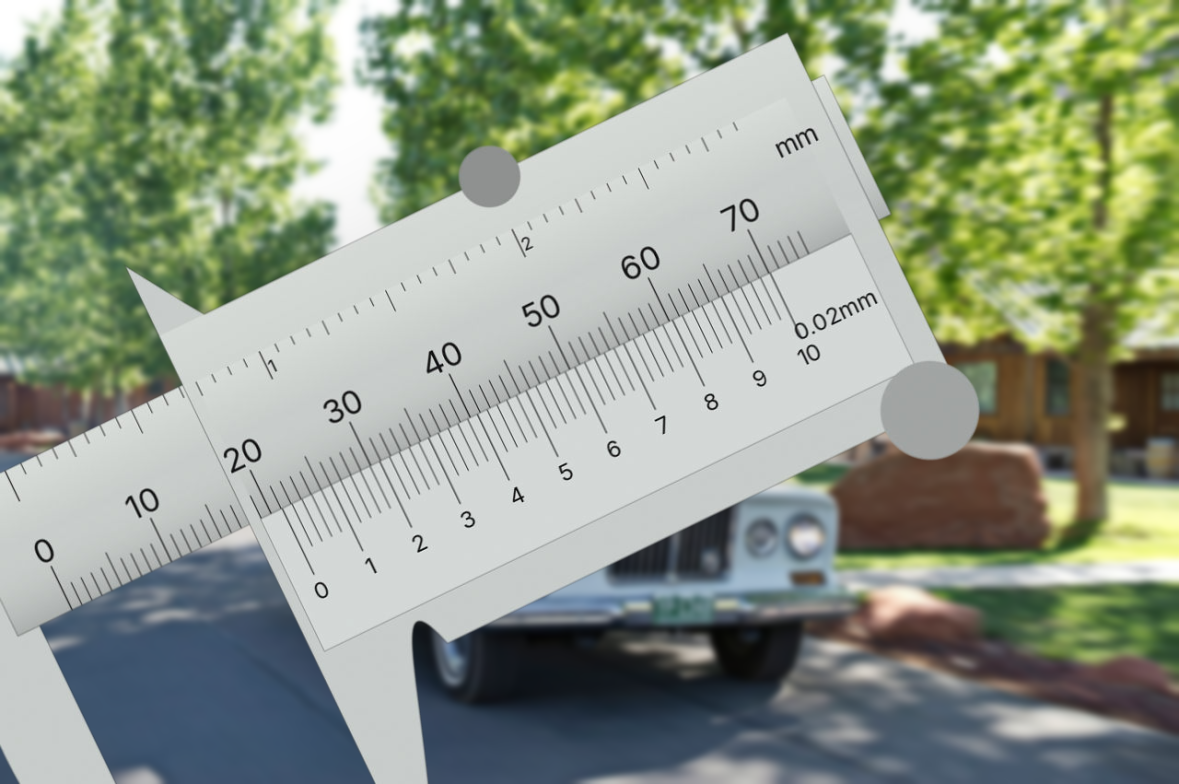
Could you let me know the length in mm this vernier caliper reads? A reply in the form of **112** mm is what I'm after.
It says **21.1** mm
